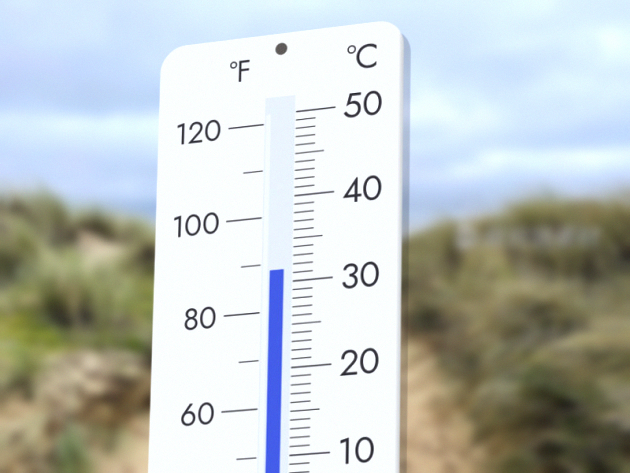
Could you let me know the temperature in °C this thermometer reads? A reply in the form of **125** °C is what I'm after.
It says **31.5** °C
